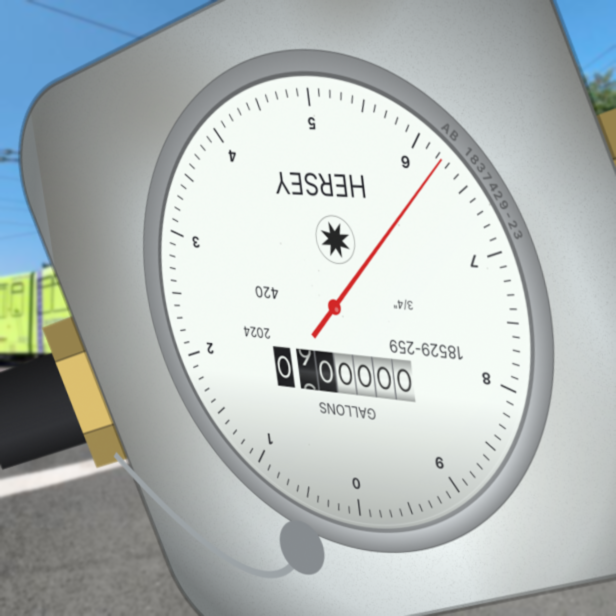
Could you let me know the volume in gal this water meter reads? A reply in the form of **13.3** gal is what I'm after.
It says **56.2** gal
